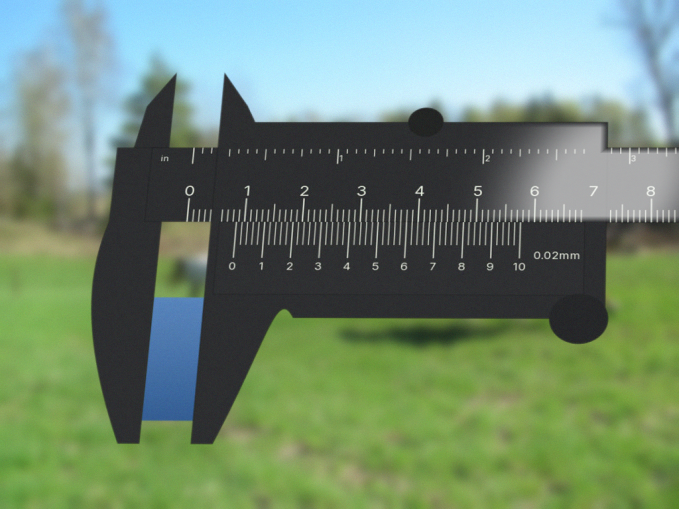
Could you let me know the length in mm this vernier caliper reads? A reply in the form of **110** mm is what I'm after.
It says **8.6** mm
